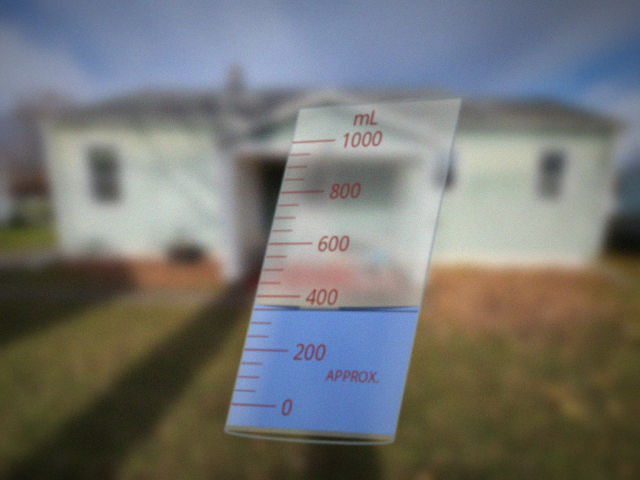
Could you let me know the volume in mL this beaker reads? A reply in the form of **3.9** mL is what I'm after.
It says **350** mL
